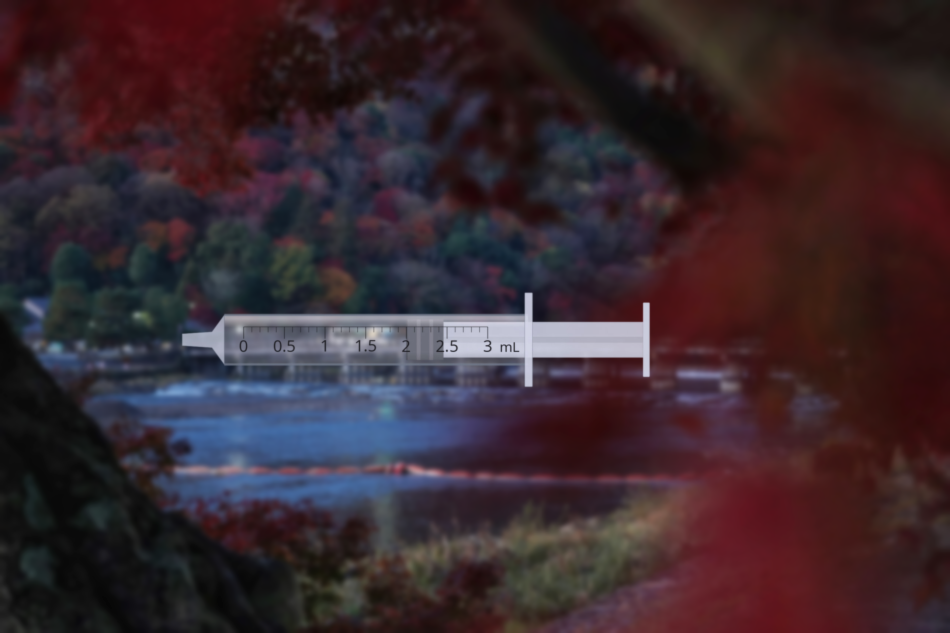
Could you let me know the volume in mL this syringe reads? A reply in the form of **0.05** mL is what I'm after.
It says **2** mL
